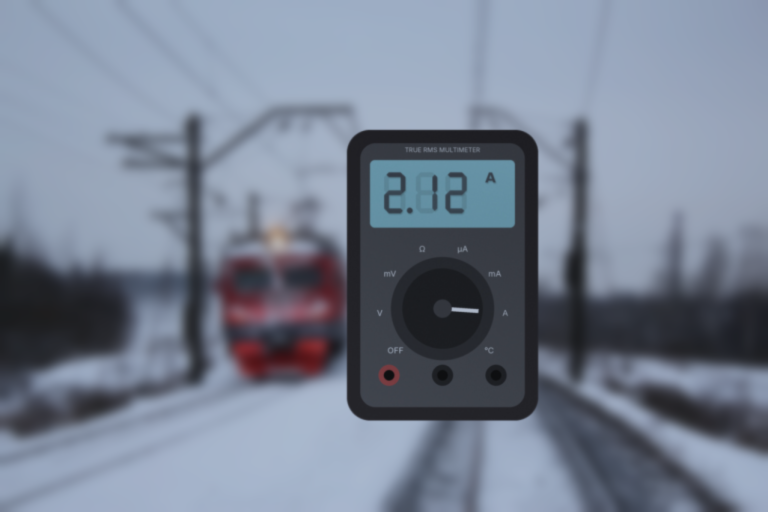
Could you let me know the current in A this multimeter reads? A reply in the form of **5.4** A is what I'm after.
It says **2.12** A
